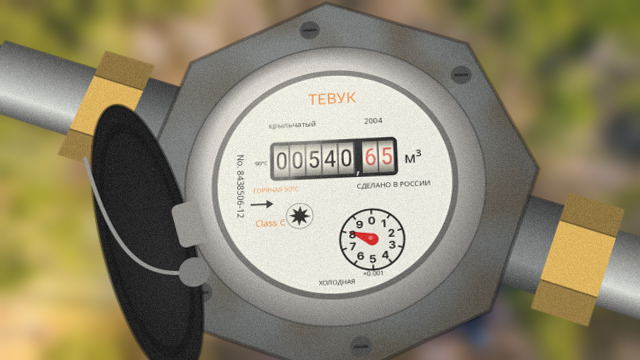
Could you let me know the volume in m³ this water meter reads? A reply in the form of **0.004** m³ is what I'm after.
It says **540.658** m³
